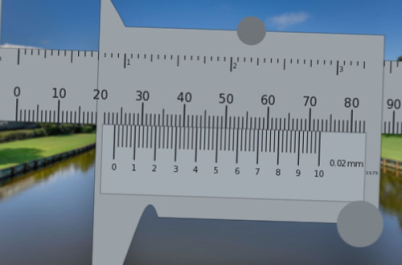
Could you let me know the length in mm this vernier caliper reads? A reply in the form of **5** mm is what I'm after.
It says **23.5** mm
